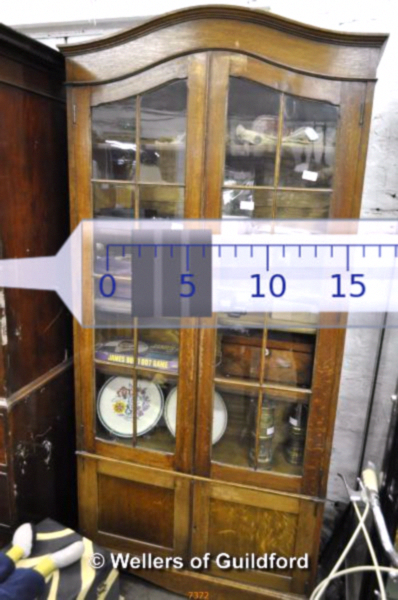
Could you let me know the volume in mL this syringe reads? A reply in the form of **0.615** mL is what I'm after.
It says **1.5** mL
